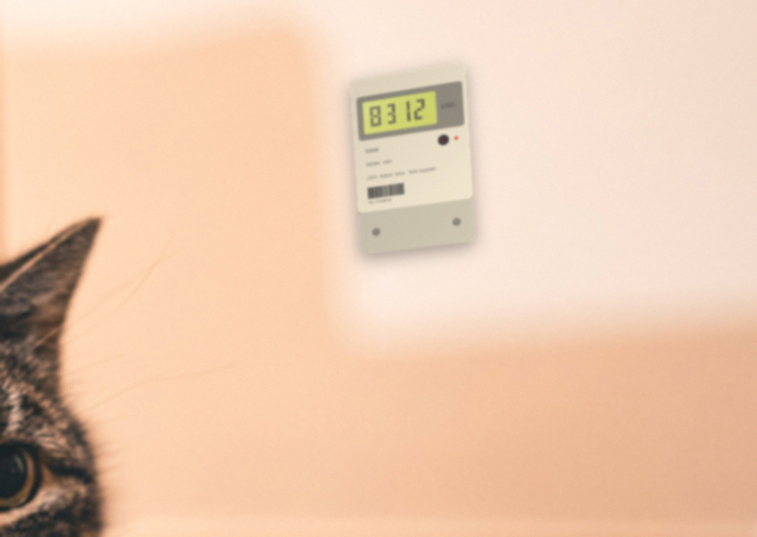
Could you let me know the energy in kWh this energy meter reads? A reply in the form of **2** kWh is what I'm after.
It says **8312** kWh
